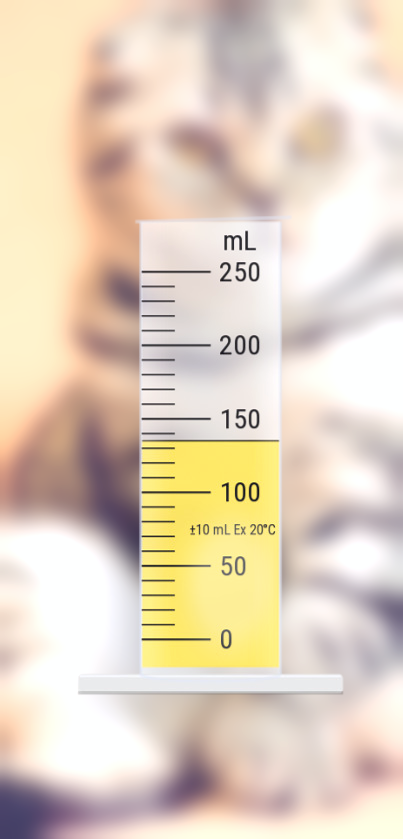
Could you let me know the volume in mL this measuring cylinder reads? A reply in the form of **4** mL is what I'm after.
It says **135** mL
